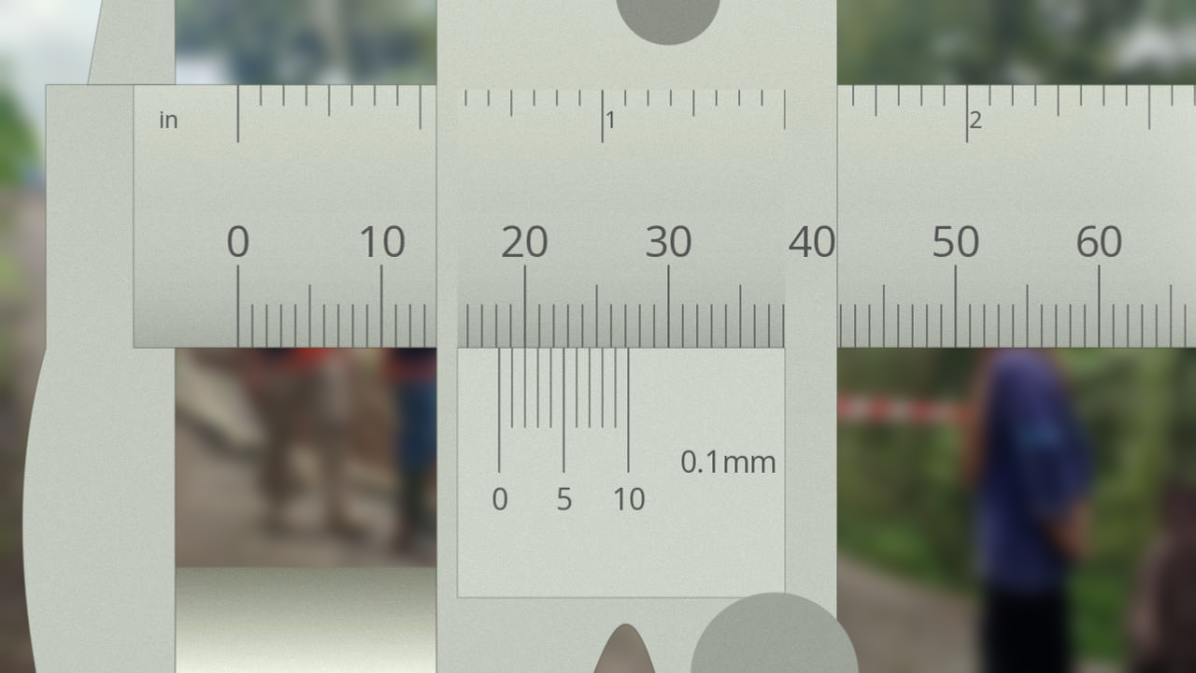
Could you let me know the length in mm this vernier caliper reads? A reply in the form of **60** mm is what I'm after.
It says **18.2** mm
